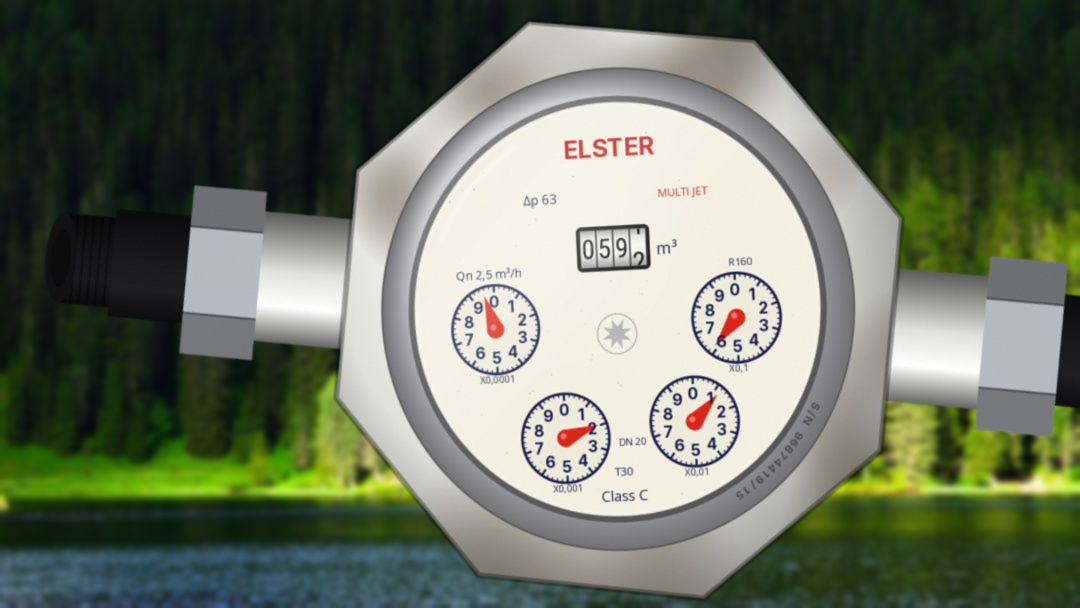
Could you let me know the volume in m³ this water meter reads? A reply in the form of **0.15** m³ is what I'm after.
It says **591.6119** m³
